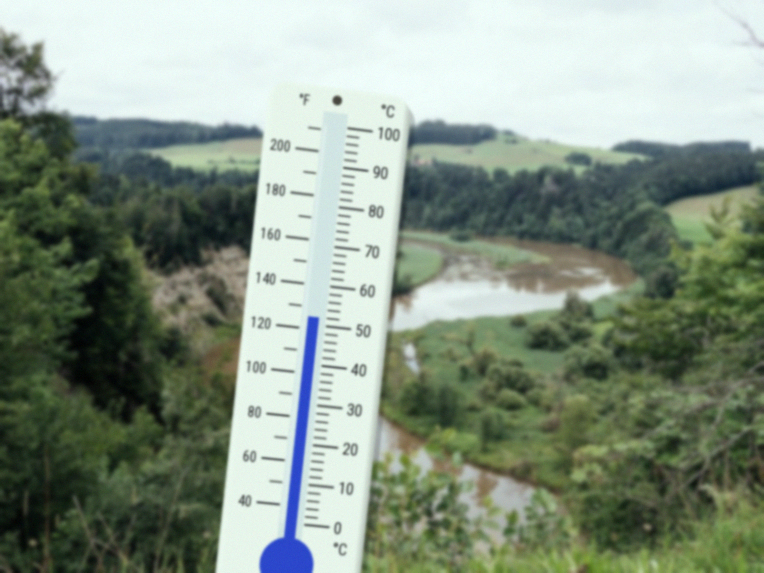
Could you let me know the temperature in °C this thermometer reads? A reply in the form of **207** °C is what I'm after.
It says **52** °C
